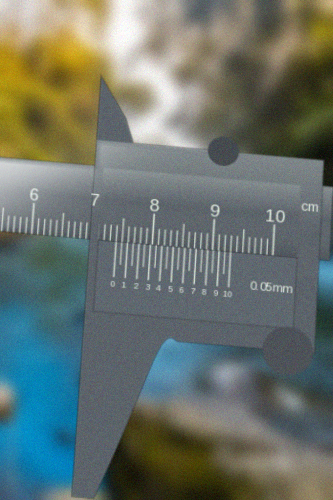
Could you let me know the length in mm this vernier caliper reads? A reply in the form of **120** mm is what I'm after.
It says **74.0** mm
